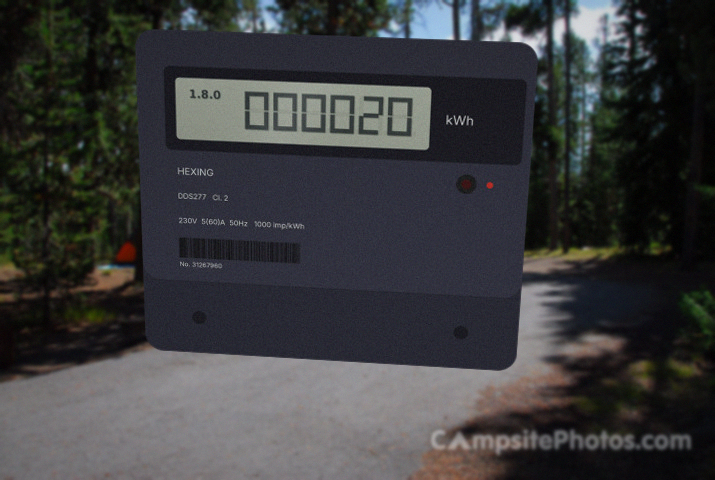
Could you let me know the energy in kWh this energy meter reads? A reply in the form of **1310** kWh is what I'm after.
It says **20** kWh
